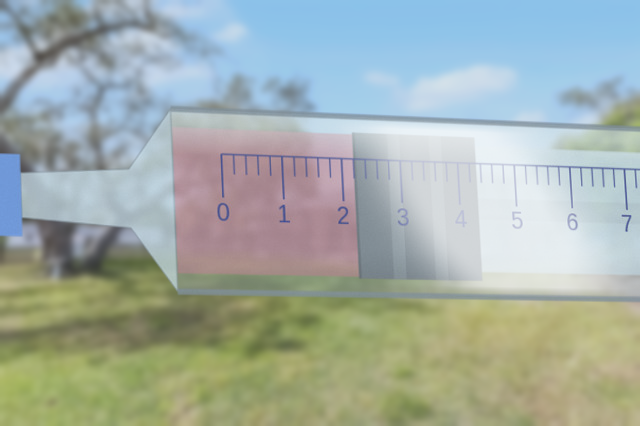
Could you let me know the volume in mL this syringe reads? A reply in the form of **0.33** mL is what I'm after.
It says **2.2** mL
